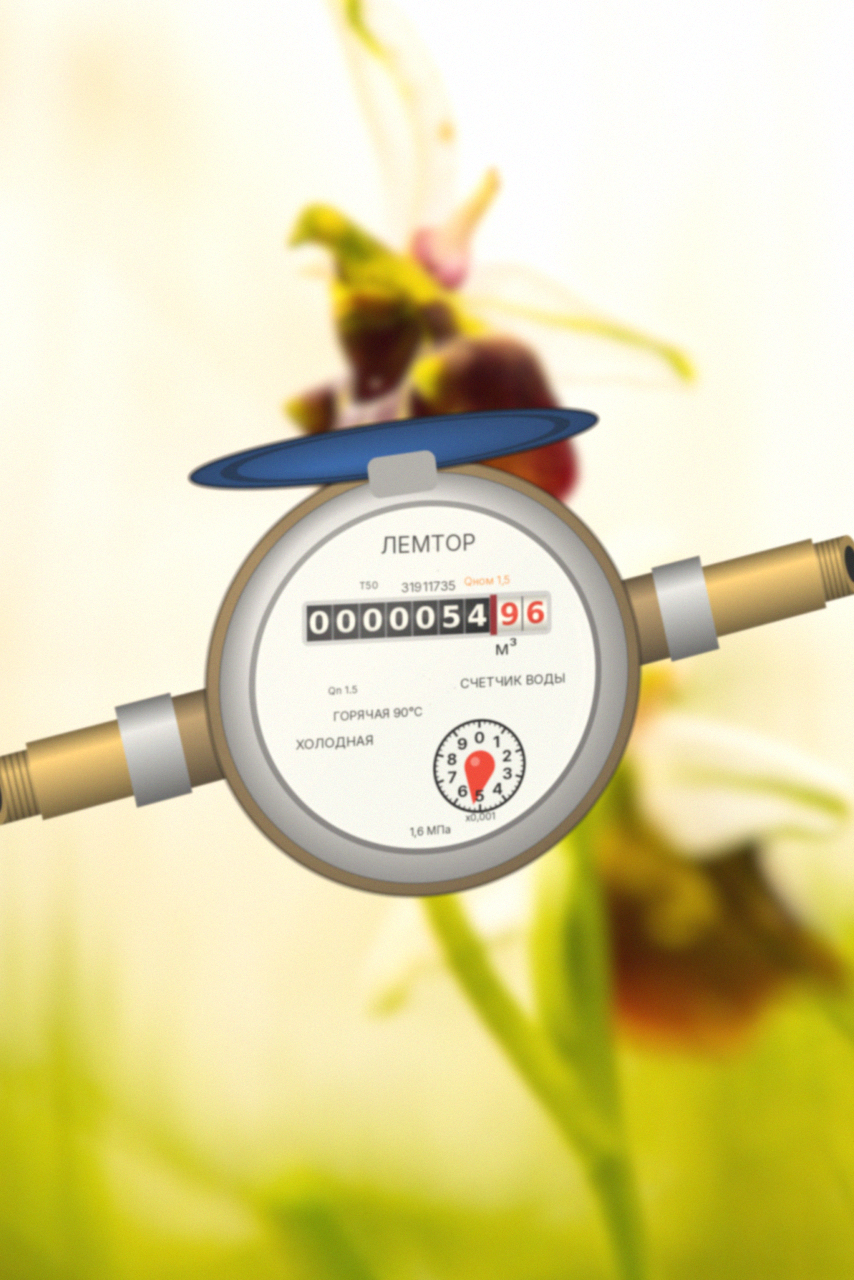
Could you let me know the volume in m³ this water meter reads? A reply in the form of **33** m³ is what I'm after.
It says **54.965** m³
